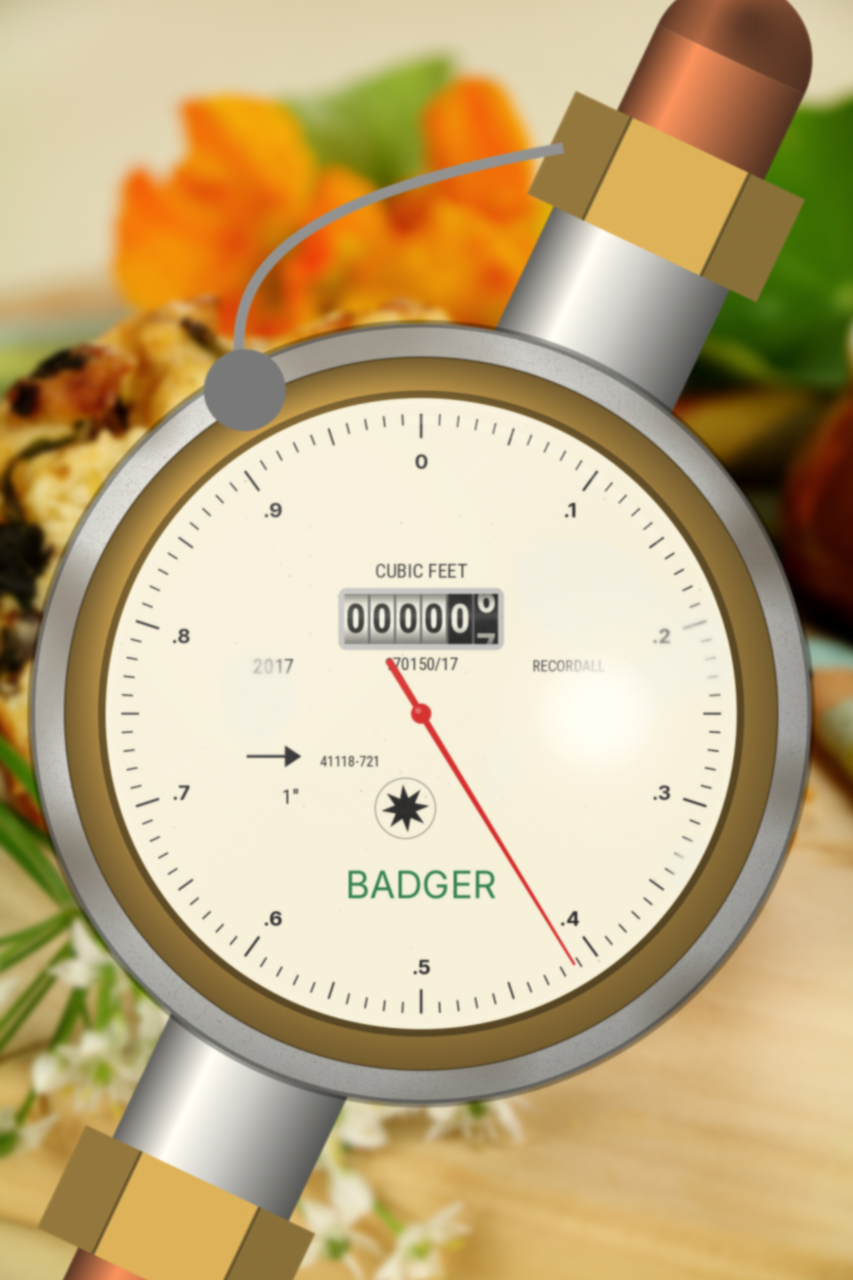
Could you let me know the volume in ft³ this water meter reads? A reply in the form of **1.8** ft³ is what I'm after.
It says **6.41** ft³
